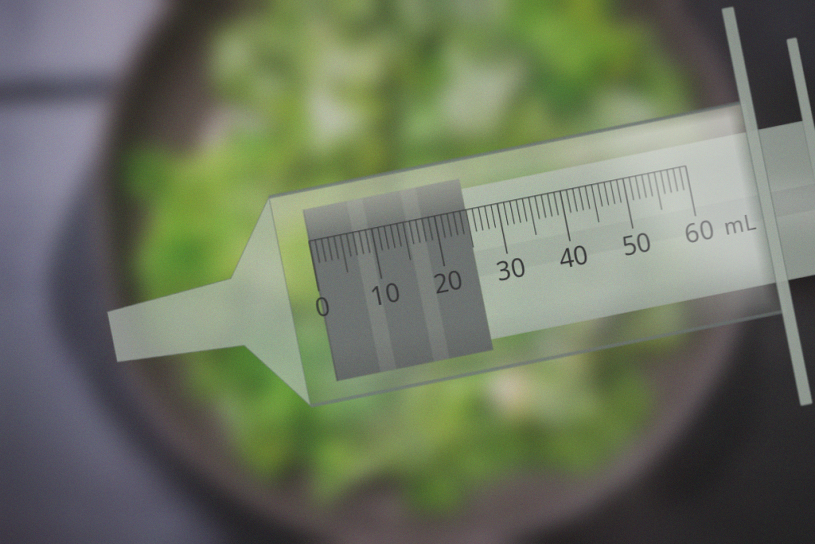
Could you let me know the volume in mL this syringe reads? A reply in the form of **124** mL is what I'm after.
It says **0** mL
